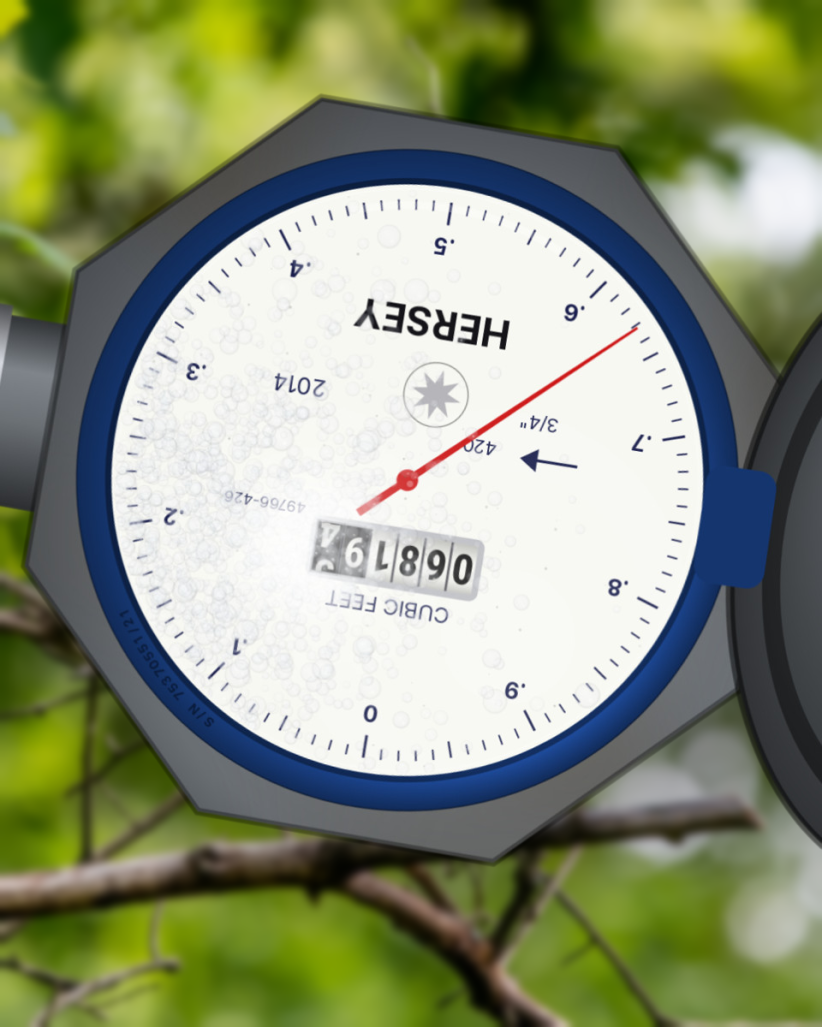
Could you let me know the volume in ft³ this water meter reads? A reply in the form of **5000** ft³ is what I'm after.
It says **68193.63** ft³
